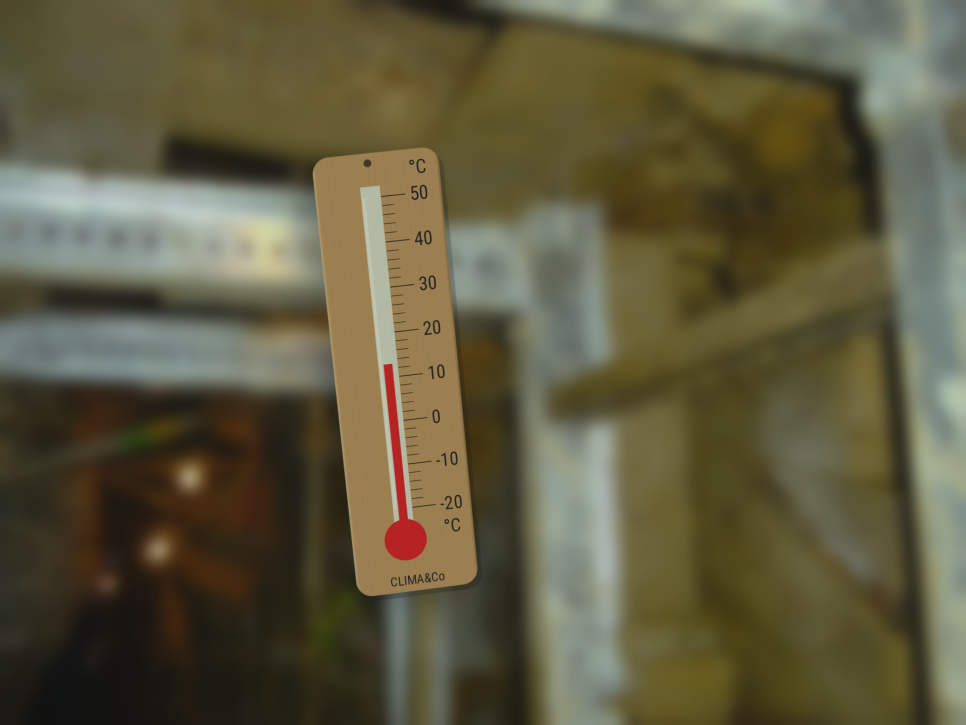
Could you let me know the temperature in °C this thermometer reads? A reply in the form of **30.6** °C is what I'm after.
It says **13** °C
